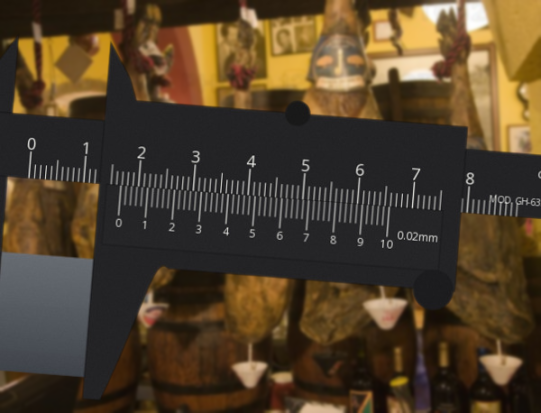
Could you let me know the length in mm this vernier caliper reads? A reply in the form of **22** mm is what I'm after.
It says **16.8** mm
